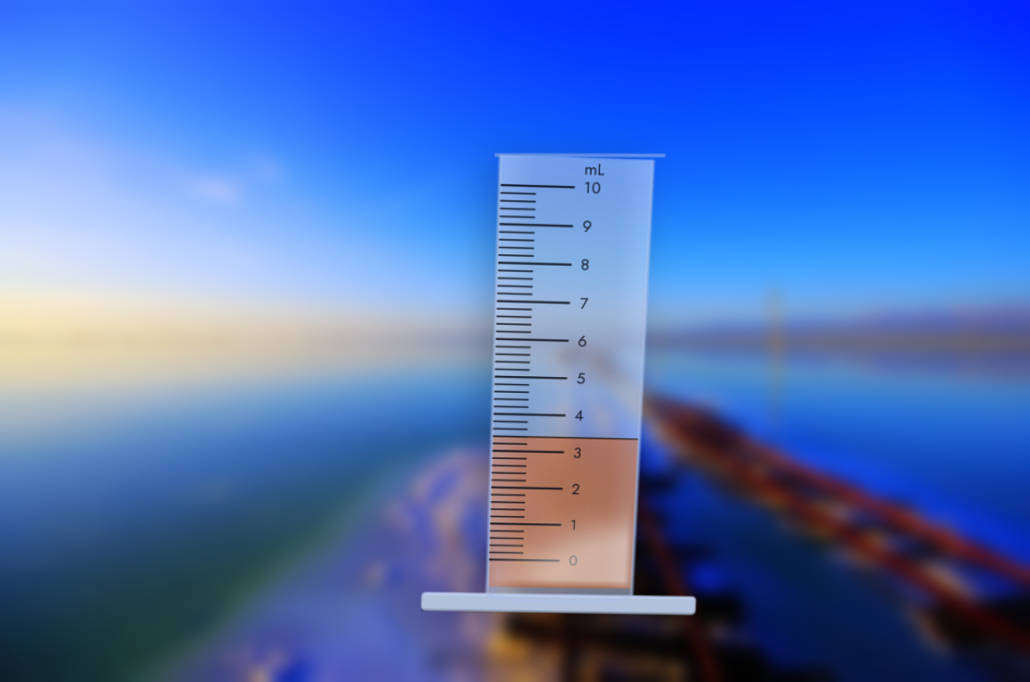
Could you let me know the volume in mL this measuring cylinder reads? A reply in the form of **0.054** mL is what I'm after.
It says **3.4** mL
